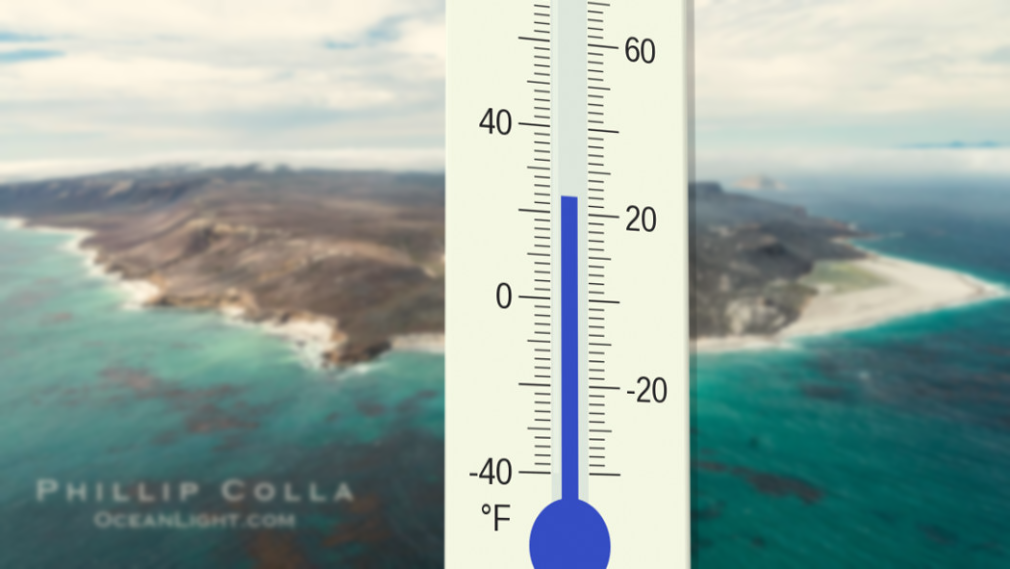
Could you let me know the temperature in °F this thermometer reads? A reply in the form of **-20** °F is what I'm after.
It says **24** °F
